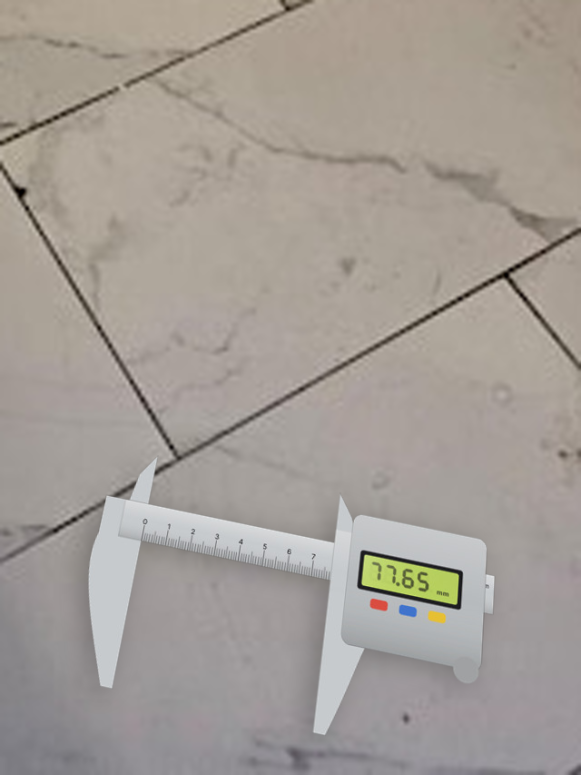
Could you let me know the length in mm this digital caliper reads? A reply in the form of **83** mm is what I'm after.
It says **77.65** mm
